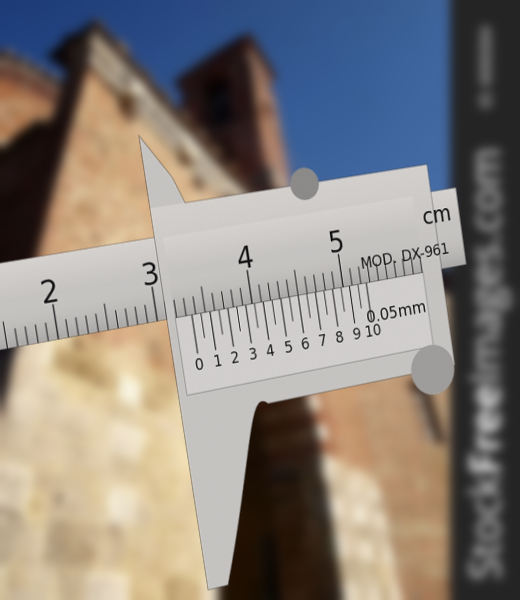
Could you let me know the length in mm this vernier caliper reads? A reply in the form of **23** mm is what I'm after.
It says **33.6** mm
